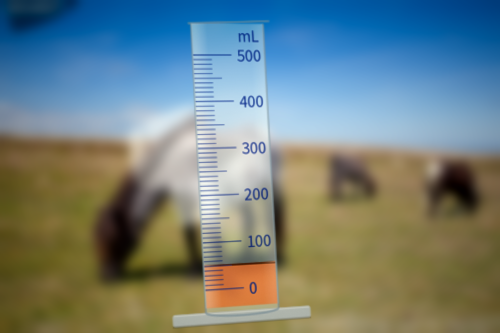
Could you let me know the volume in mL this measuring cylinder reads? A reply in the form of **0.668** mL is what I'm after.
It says **50** mL
